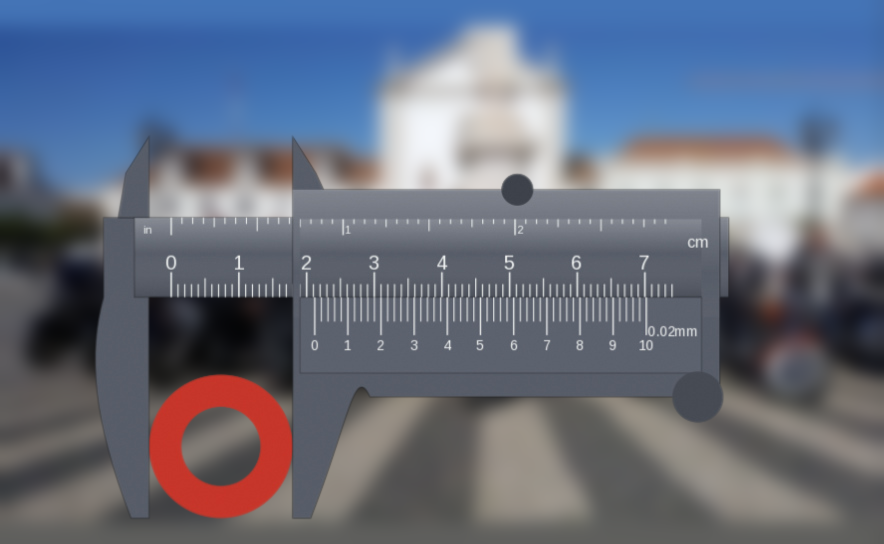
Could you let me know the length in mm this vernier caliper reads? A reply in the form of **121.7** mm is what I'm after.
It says **21.2** mm
